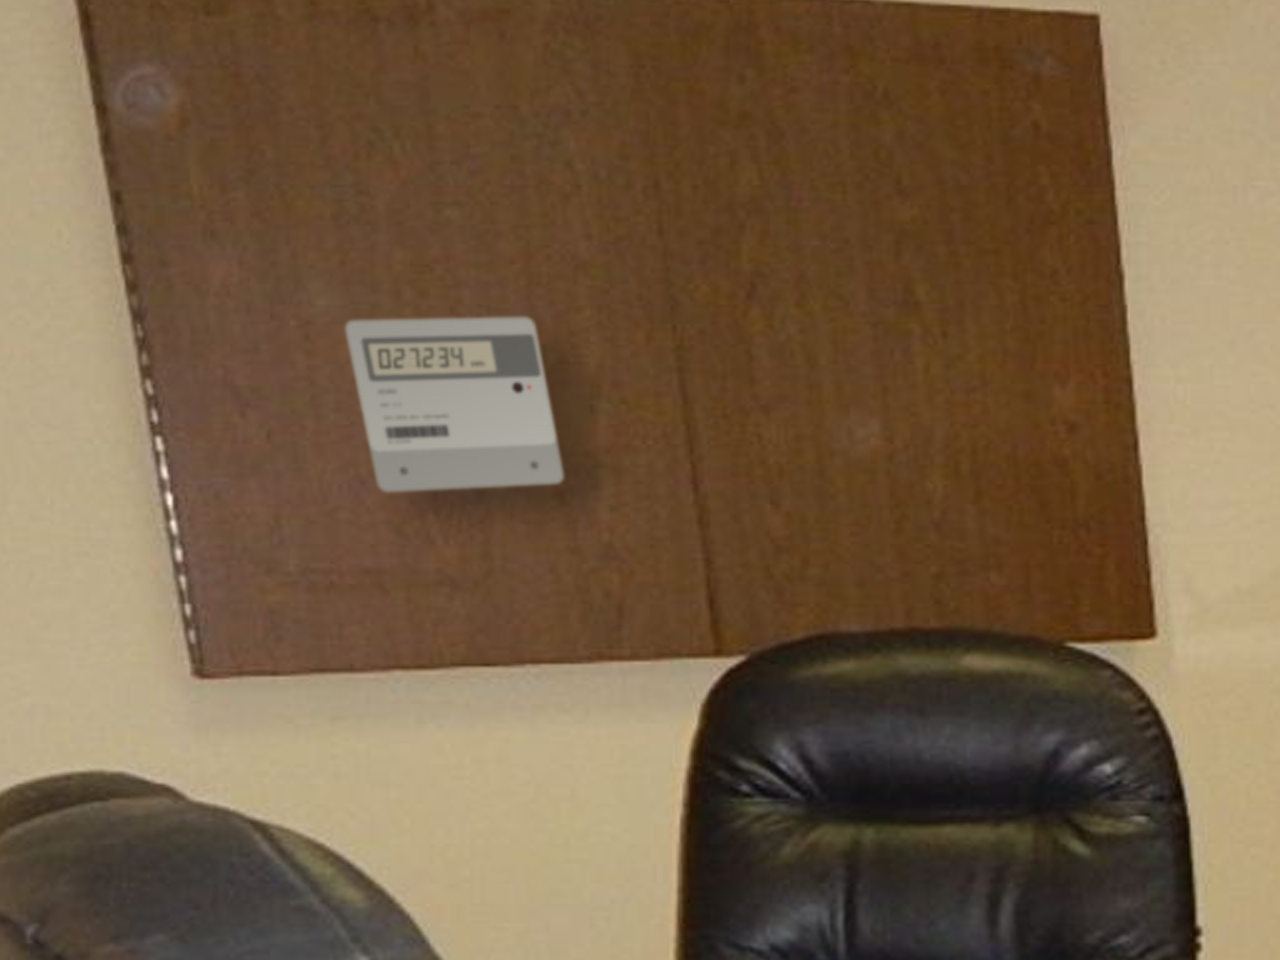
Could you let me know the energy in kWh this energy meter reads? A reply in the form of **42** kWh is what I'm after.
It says **27234** kWh
